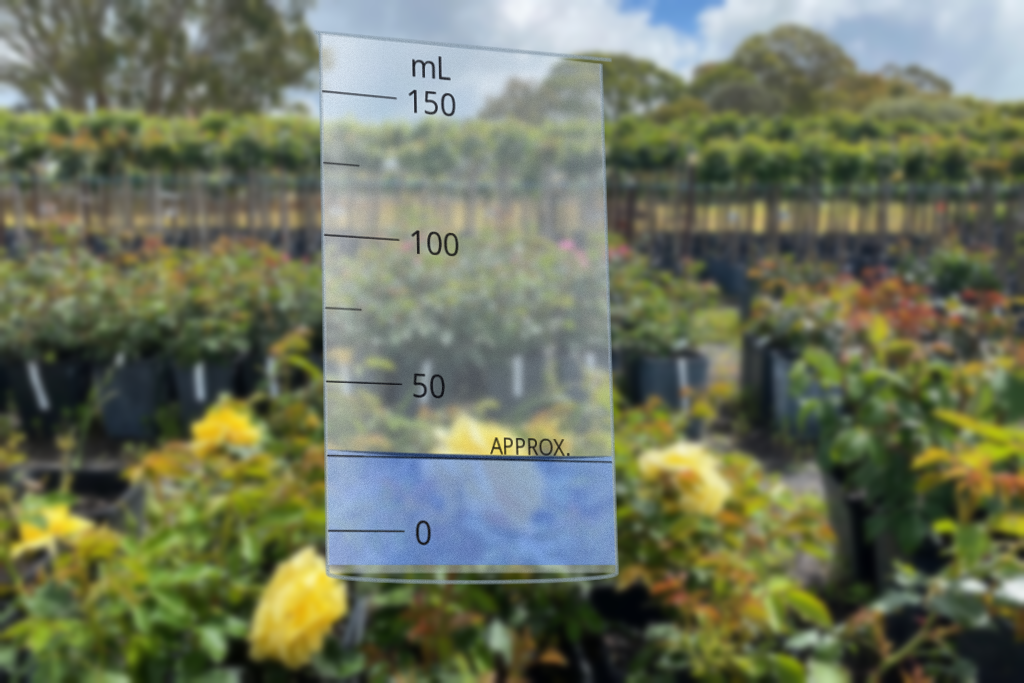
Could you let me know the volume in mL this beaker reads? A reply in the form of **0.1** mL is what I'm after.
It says **25** mL
